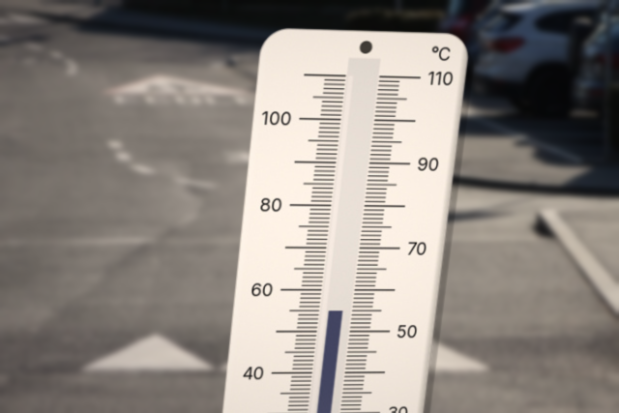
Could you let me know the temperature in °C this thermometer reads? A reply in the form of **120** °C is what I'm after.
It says **55** °C
